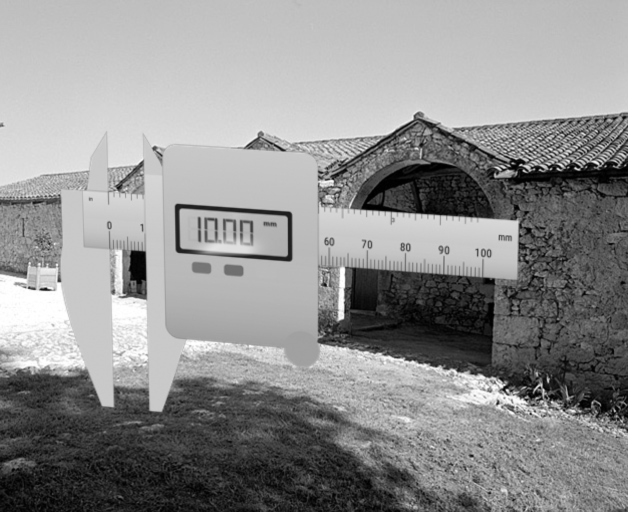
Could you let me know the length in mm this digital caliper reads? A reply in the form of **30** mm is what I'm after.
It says **10.00** mm
